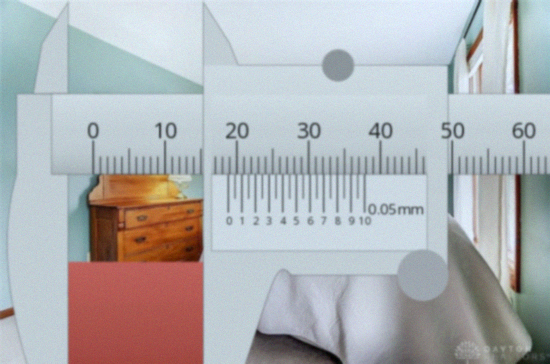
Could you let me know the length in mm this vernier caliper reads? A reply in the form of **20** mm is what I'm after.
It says **18.8** mm
